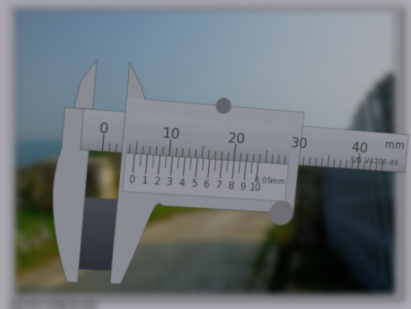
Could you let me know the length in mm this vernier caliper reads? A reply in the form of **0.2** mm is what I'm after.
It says **4.8** mm
